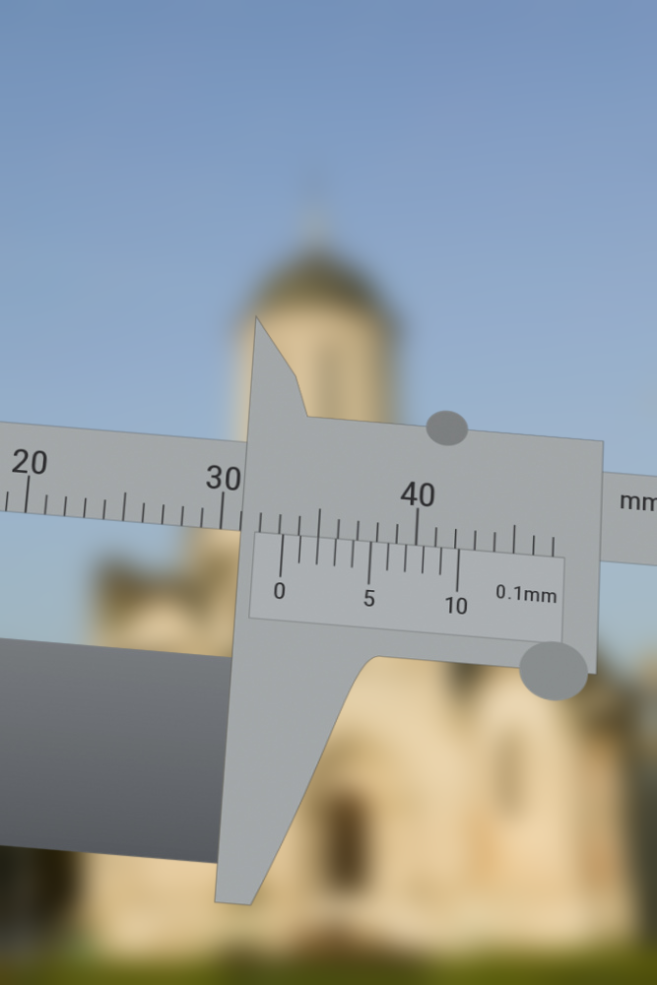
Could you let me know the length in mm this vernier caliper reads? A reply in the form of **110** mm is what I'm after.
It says **33.2** mm
